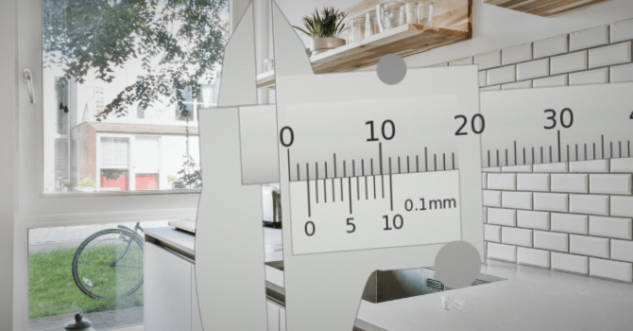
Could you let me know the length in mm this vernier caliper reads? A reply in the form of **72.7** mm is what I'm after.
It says **2.0** mm
